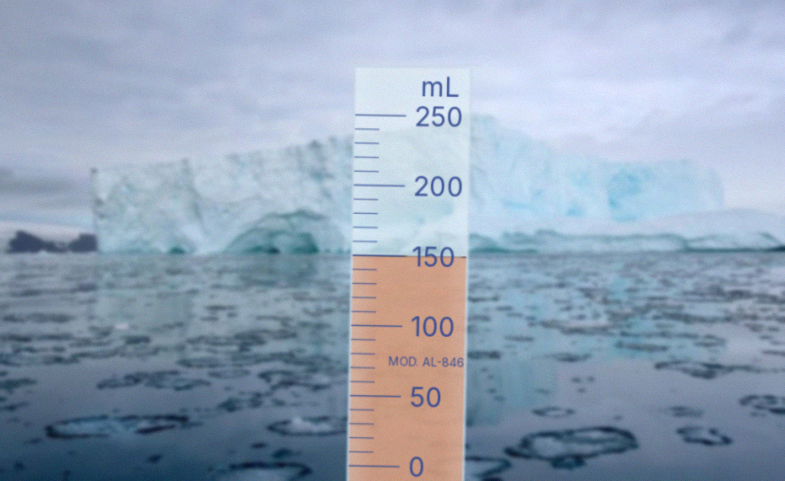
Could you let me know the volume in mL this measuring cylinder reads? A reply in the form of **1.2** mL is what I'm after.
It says **150** mL
